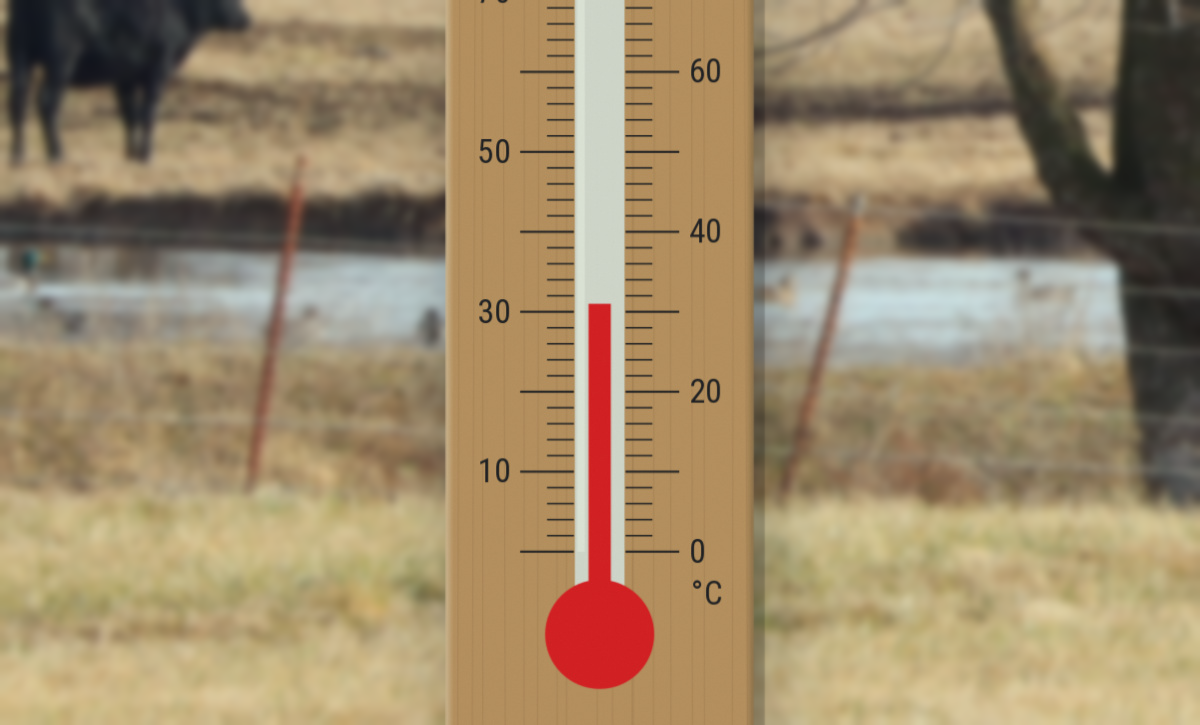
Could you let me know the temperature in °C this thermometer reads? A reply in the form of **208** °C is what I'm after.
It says **31** °C
